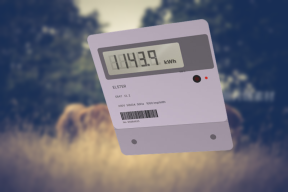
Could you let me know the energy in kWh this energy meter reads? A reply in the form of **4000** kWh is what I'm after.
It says **1143.9** kWh
